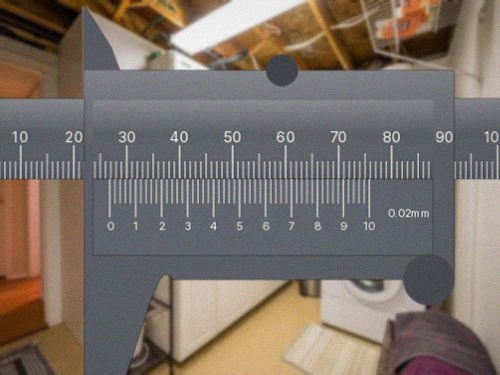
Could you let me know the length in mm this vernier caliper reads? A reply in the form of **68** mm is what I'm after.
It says **26.8** mm
